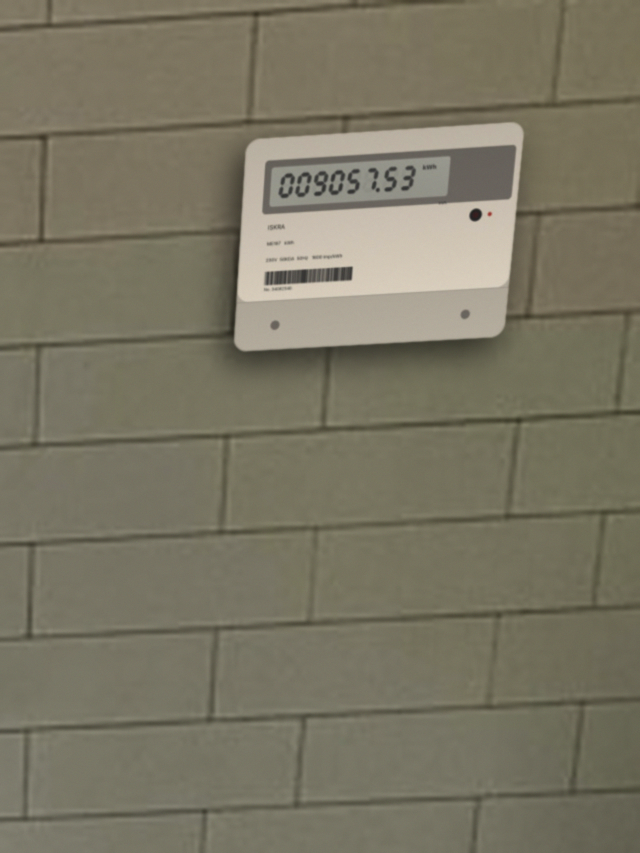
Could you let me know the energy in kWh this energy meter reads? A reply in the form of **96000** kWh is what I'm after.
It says **9057.53** kWh
